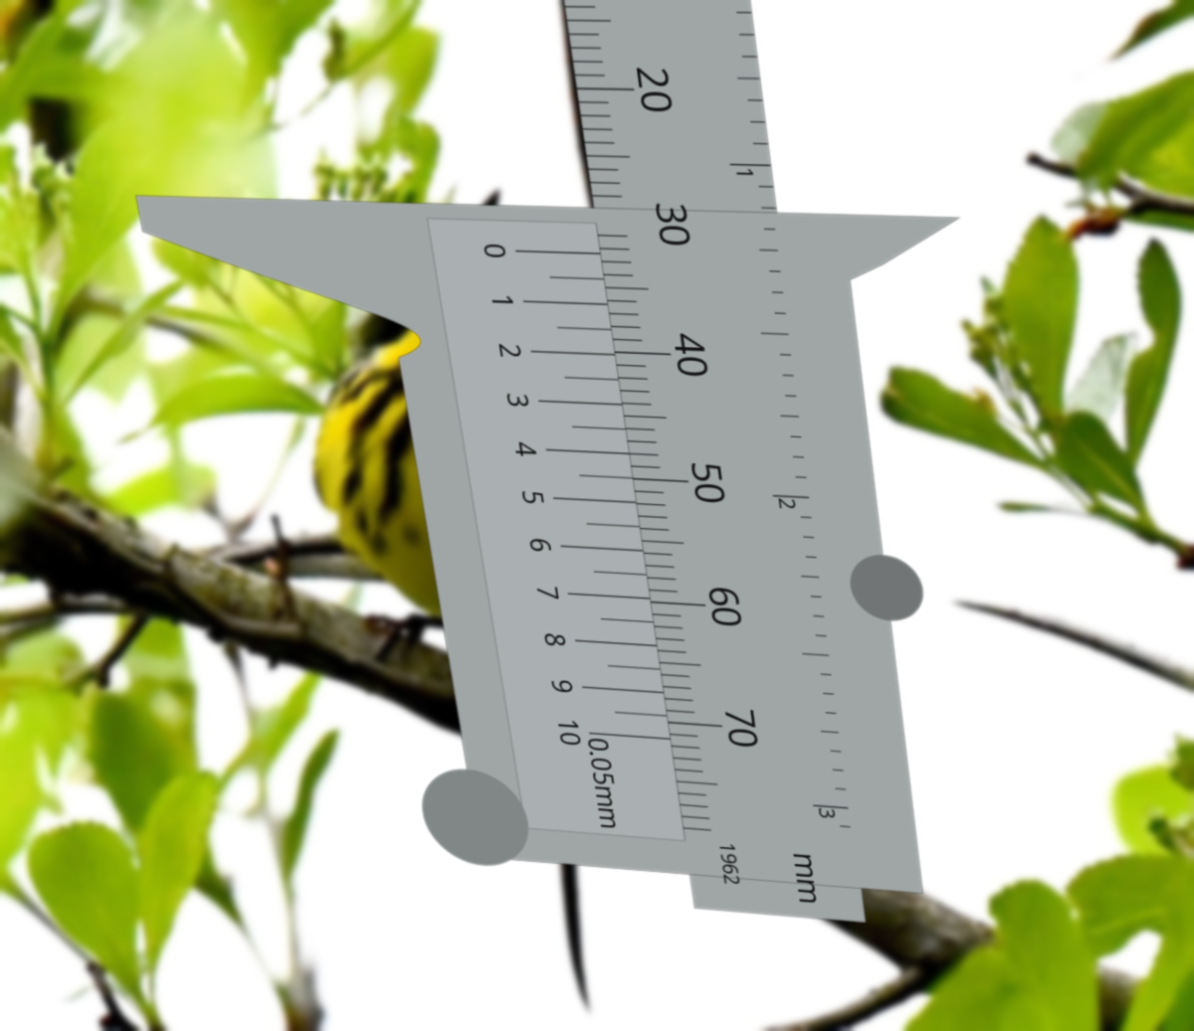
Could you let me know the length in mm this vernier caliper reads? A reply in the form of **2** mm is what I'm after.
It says **32.4** mm
